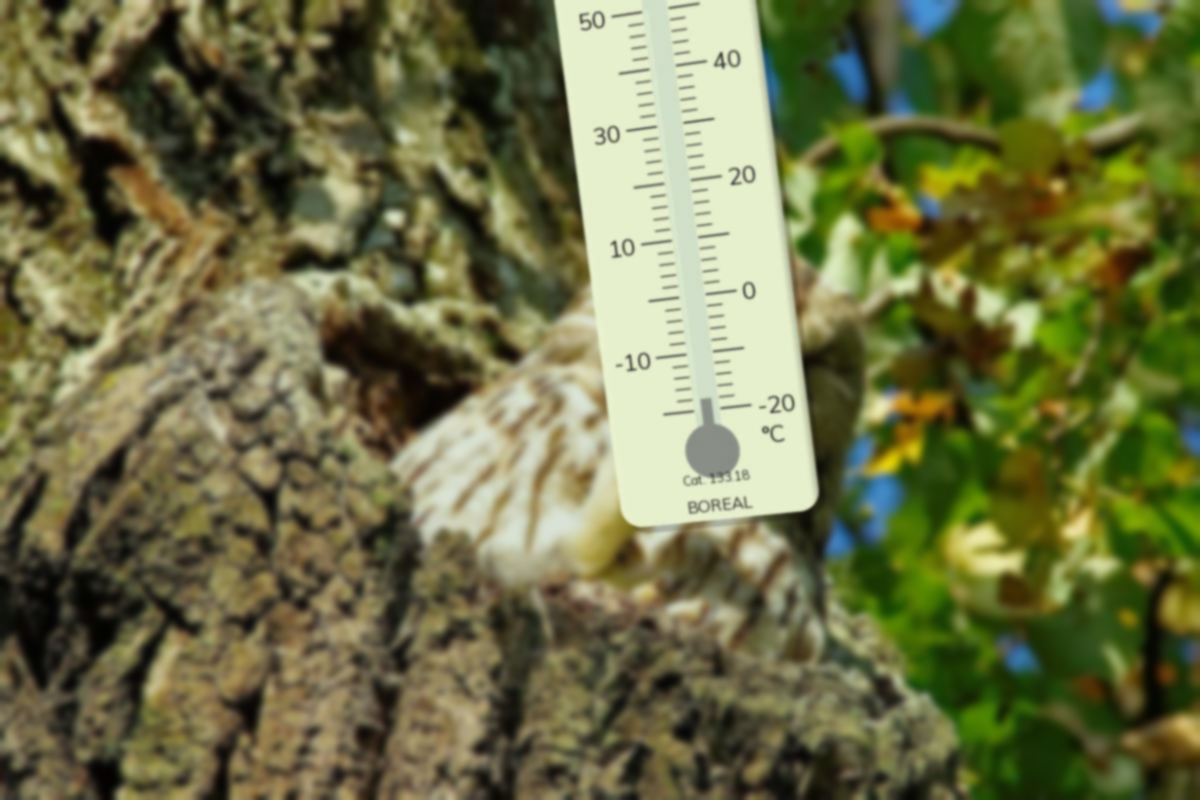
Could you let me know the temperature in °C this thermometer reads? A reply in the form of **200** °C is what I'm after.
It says **-18** °C
